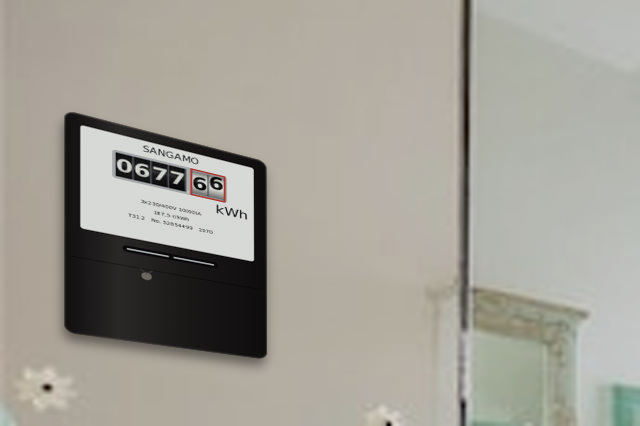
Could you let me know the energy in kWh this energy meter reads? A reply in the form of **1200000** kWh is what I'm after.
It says **677.66** kWh
